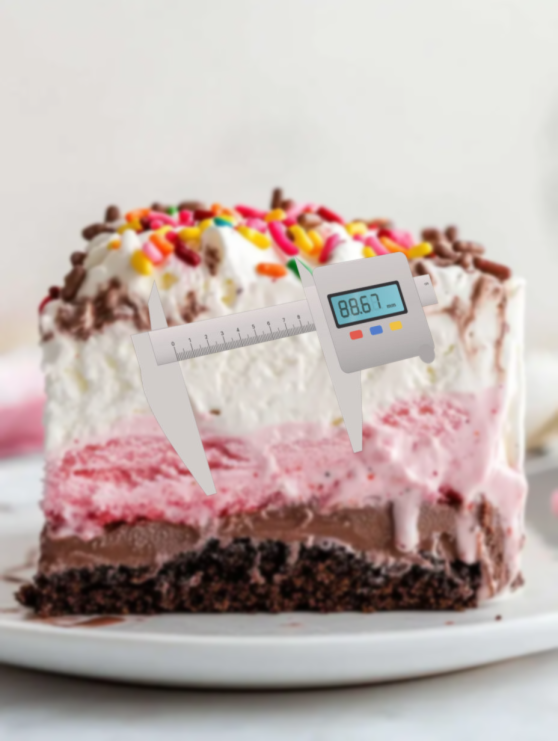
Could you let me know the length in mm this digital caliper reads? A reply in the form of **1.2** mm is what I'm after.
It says **88.67** mm
